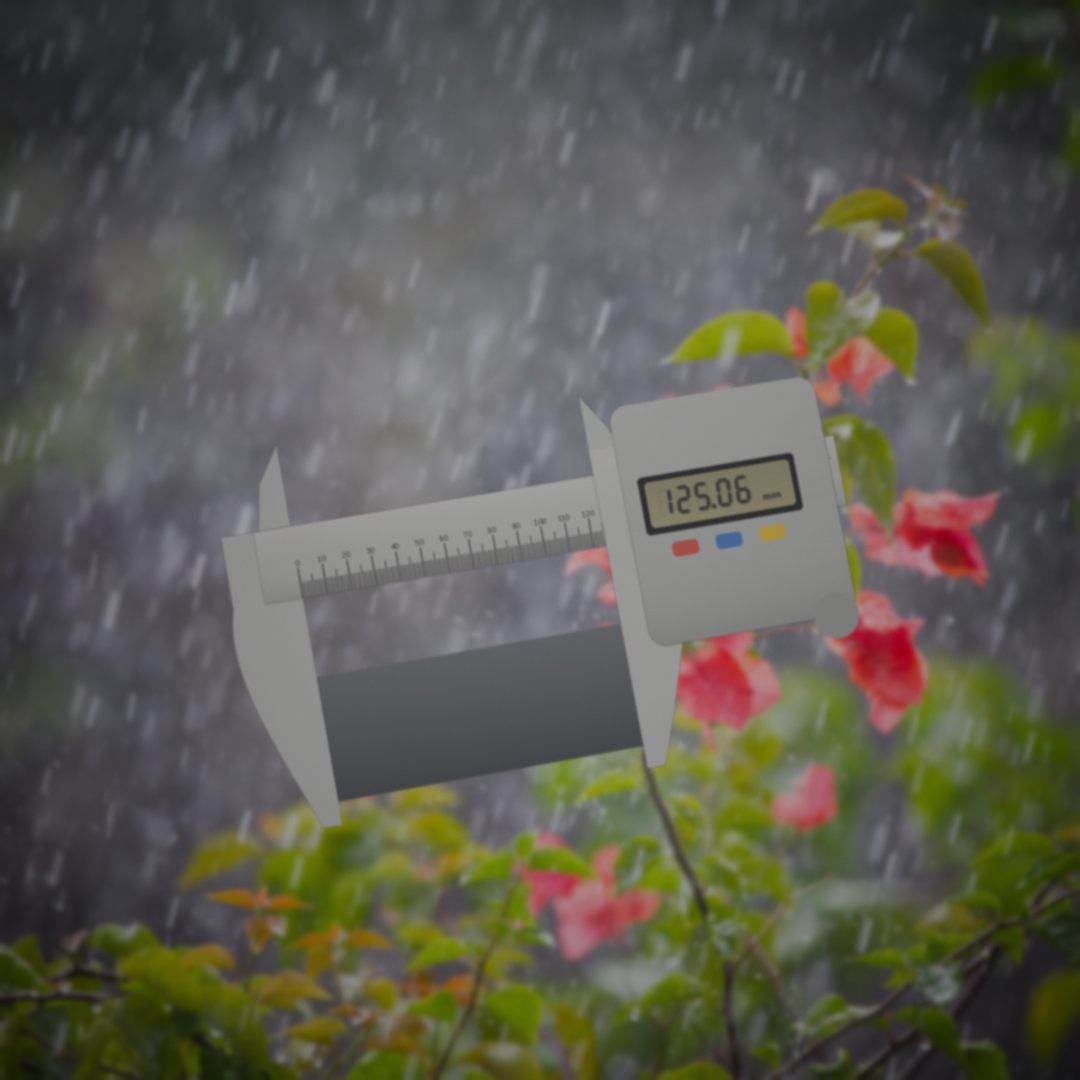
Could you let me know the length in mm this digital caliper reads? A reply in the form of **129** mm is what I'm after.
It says **125.06** mm
